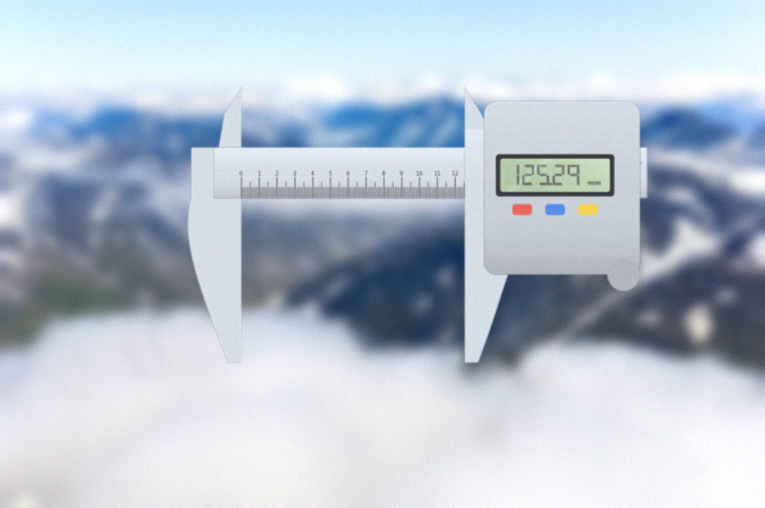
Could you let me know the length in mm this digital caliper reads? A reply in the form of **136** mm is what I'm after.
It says **125.29** mm
